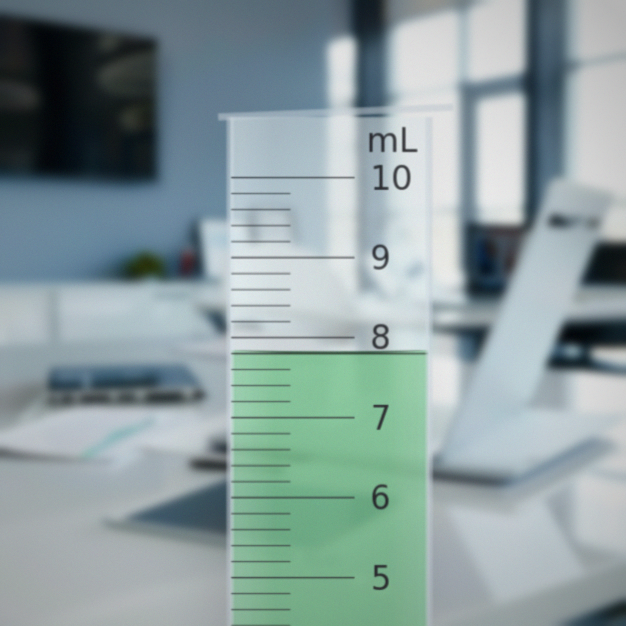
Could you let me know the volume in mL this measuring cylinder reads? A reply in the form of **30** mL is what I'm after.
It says **7.8** mL
